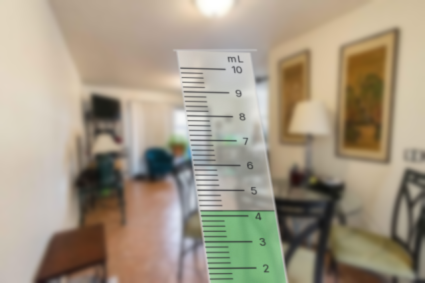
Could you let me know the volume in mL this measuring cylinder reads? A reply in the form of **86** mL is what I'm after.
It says **4.2** mL
